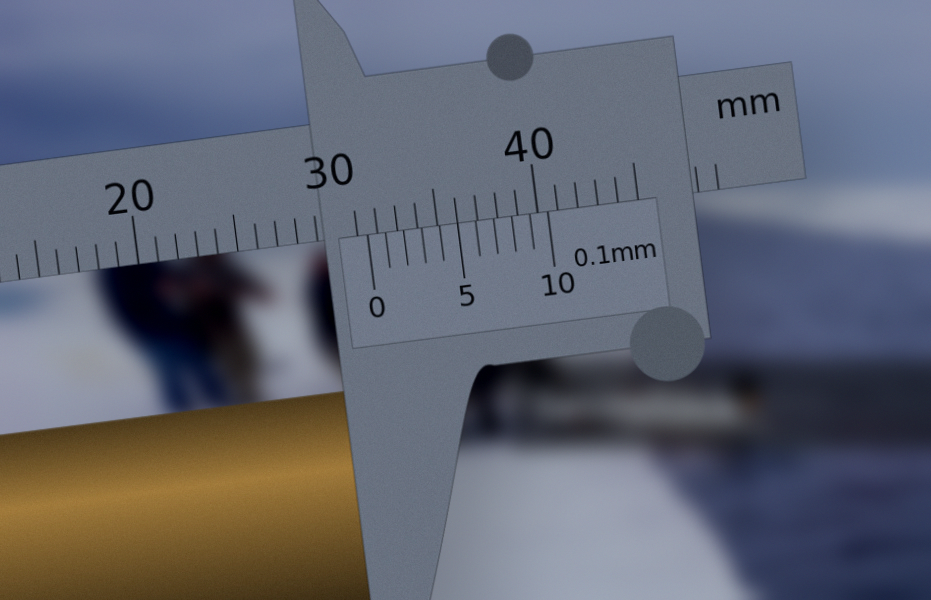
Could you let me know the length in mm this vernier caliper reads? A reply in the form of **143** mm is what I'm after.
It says **31.5** mm
